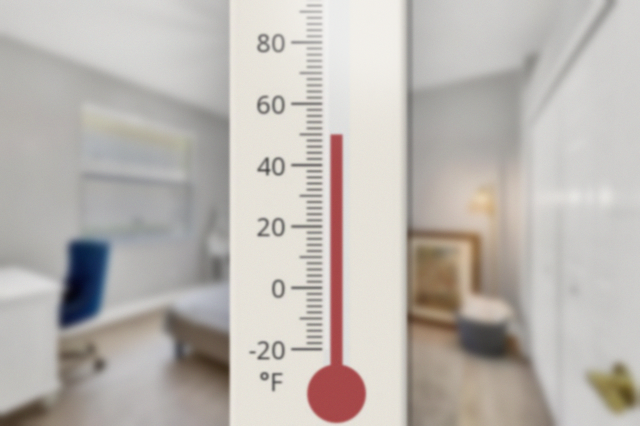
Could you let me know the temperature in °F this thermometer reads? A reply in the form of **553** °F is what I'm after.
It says **50** °F
